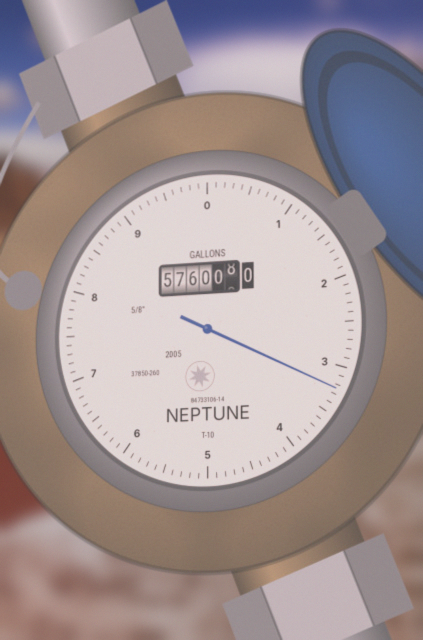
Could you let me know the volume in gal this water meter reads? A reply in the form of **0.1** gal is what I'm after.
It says **5760083.2** gal
